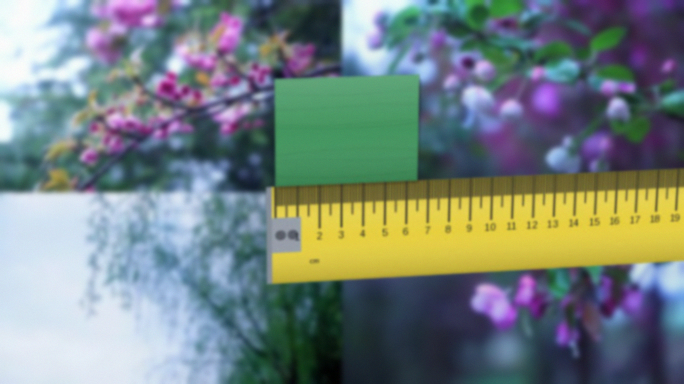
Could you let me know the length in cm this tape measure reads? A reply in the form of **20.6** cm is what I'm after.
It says **6.5** cm
